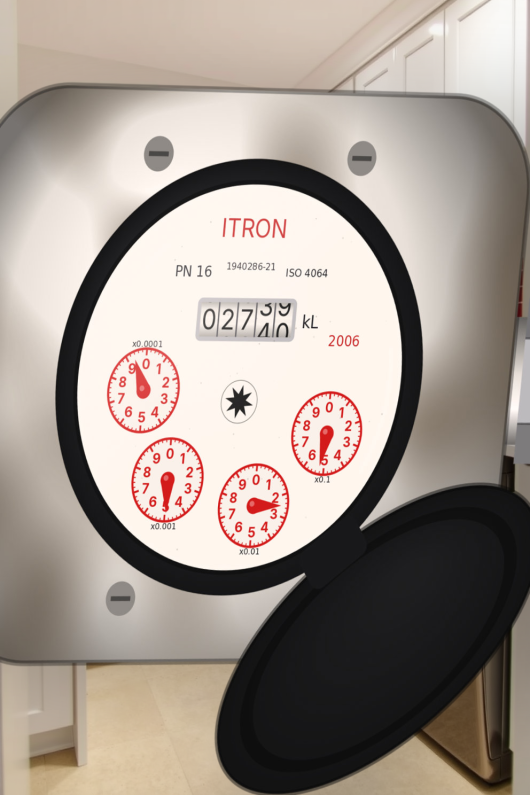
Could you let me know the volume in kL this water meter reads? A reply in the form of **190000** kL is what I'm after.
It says **2739.5249** kL
